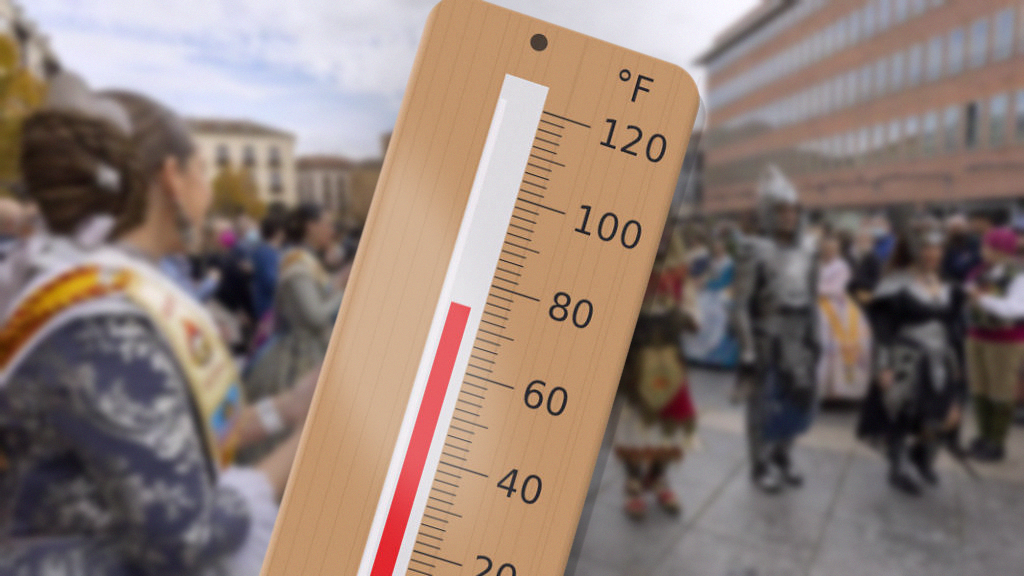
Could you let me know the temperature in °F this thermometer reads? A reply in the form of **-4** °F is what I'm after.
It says **74** °F
